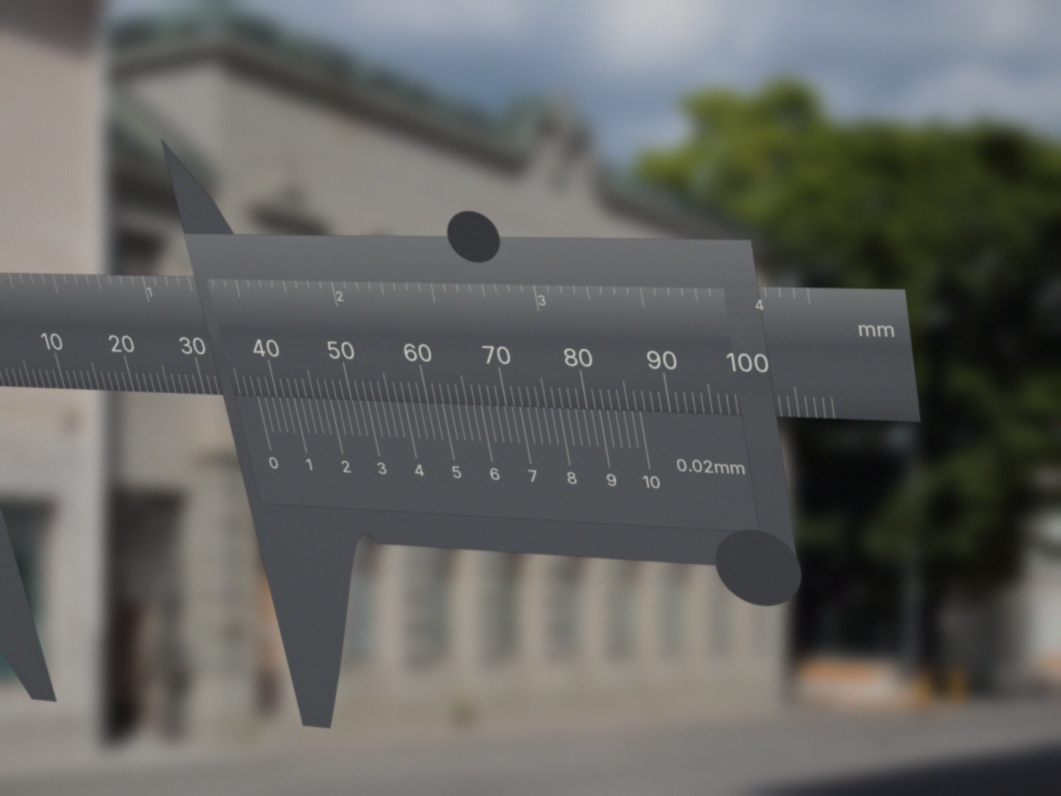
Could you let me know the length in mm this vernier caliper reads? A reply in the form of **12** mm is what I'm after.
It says **37.4** mm
